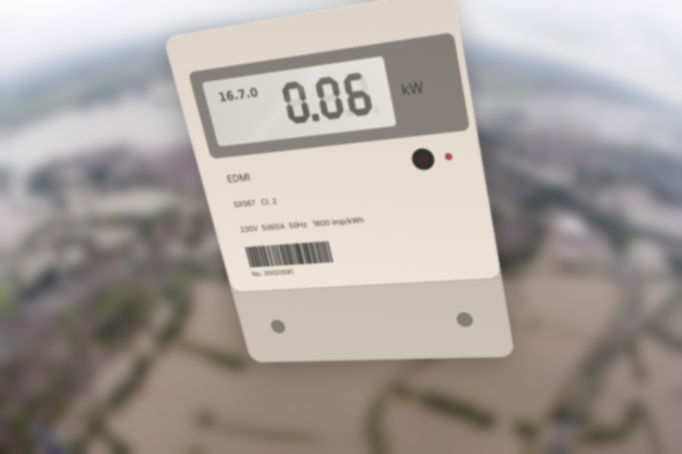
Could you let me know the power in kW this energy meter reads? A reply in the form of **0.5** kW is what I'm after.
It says **0.06** kW
